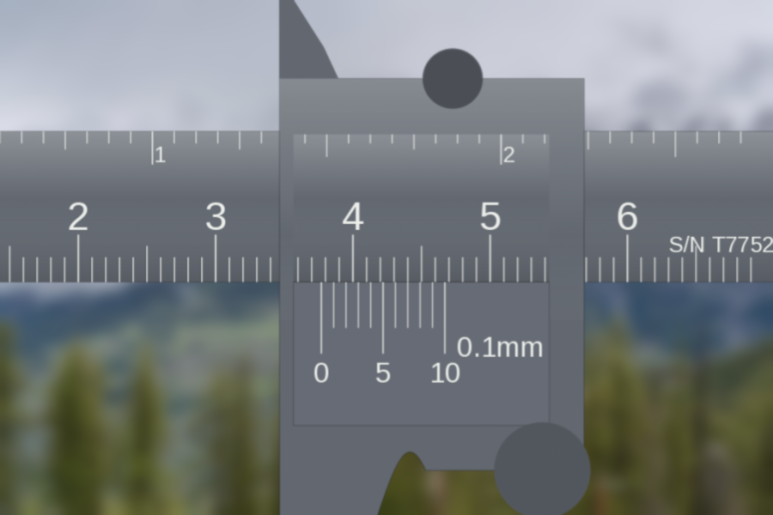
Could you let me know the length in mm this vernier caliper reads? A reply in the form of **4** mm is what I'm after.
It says **37.7** mm
